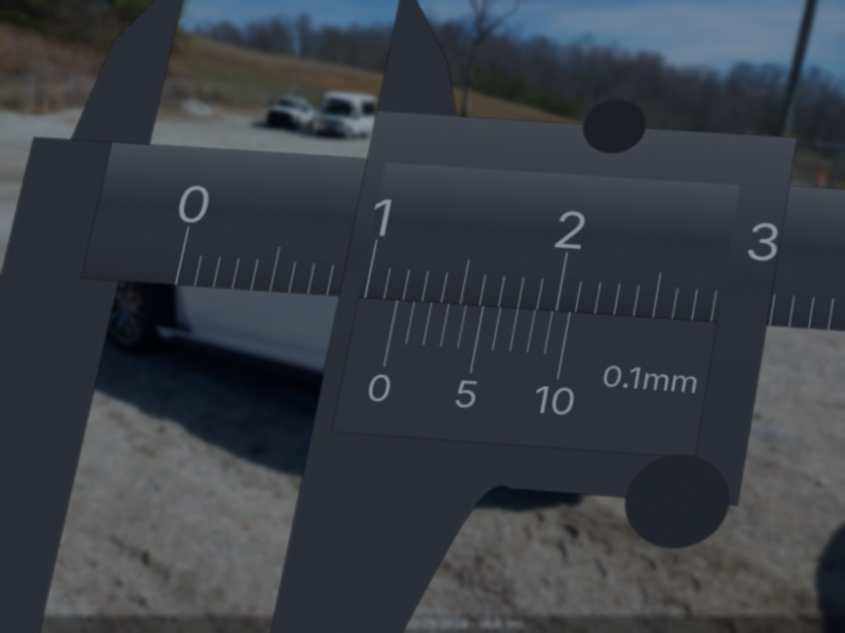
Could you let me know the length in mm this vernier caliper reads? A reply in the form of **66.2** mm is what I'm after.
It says **11.7** mm
